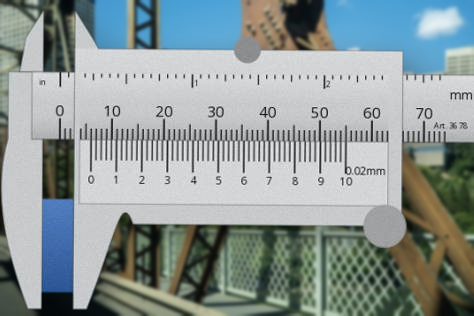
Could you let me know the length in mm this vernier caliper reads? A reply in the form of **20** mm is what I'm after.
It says **6.0** mm
